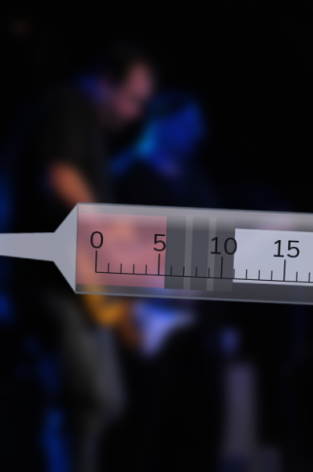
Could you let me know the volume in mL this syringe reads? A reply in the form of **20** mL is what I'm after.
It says **5.5** mL
